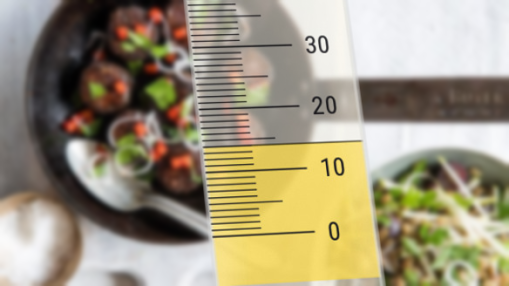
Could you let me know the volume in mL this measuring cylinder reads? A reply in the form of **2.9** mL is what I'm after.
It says **14** mL
